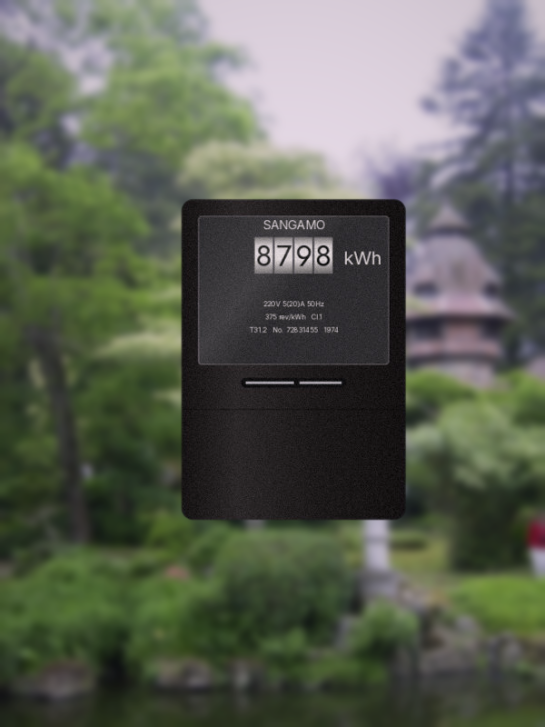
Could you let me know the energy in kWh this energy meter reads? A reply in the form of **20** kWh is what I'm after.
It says **8798** kWh
